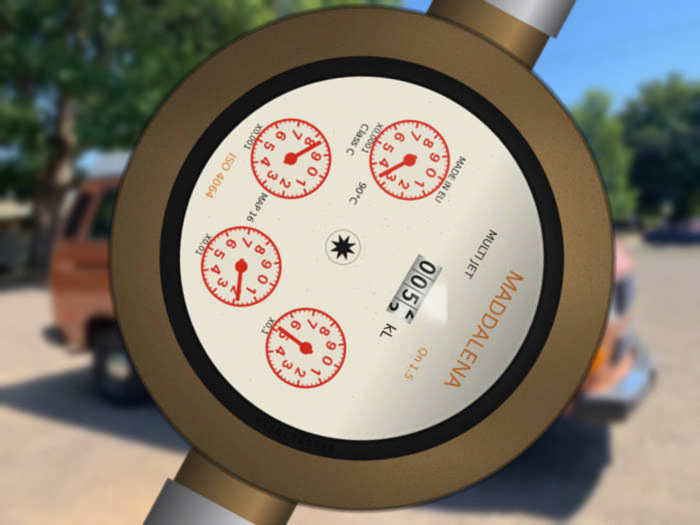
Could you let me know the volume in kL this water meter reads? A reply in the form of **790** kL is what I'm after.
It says **52.5183** kL
